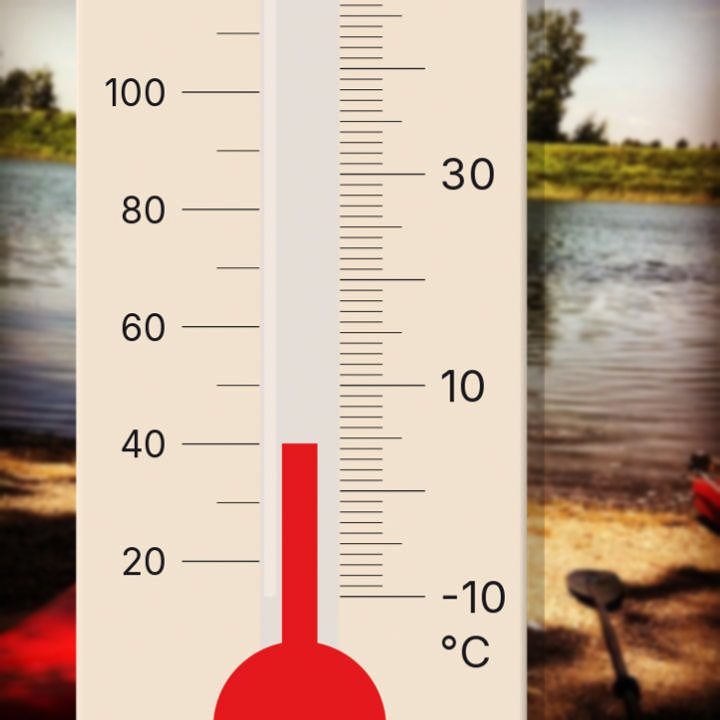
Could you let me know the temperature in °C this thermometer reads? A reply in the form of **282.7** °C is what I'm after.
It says **4.5** °C
